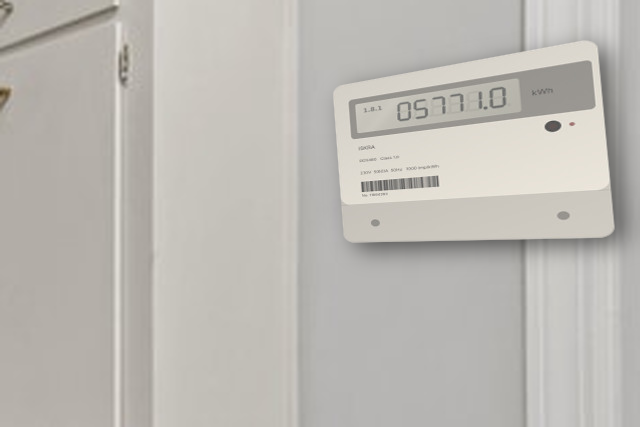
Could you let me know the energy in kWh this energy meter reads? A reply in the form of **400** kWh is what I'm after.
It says **5771.0** kWh
